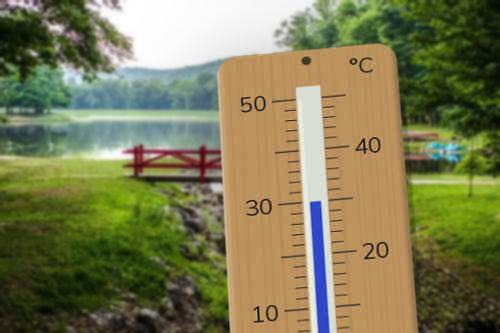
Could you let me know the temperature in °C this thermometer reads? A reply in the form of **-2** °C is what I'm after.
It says **30** °C
